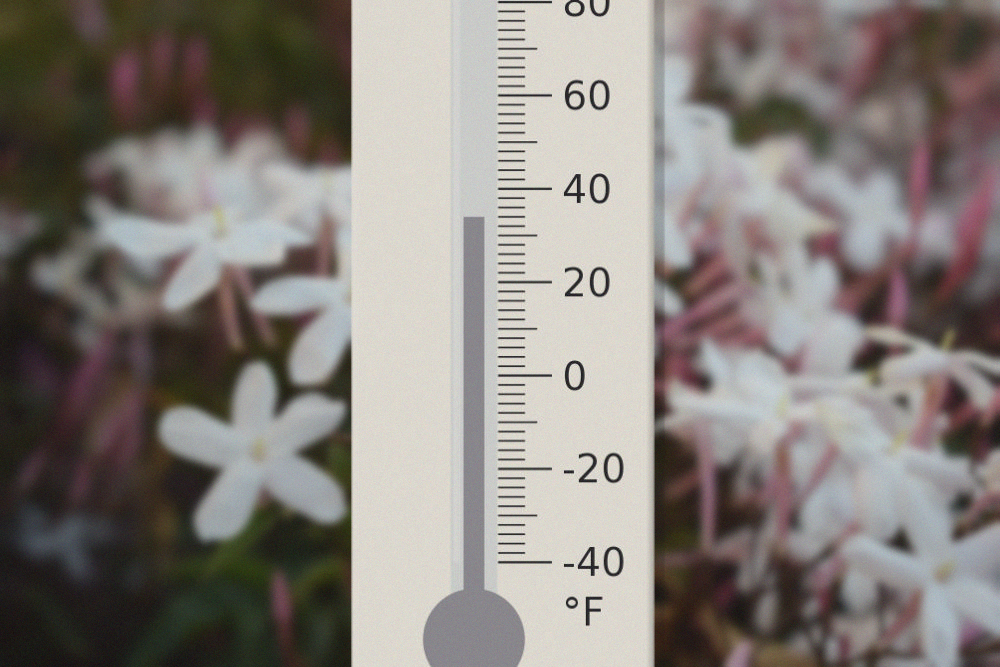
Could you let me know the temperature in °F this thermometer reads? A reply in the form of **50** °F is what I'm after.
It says **34** °F
